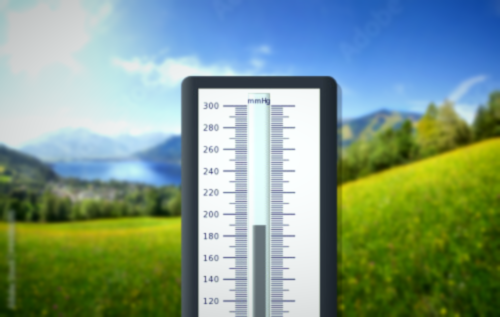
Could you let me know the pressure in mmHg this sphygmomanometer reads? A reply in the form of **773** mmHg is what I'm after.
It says **190** mmHg
